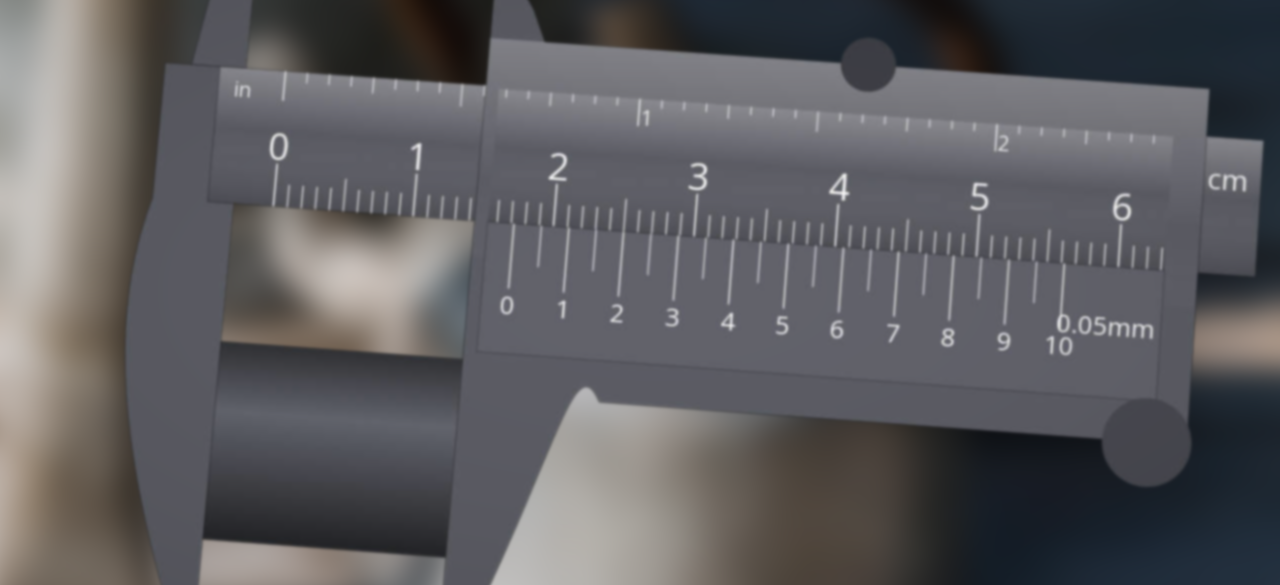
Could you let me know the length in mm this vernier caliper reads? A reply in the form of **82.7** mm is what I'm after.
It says **17.2** mm
